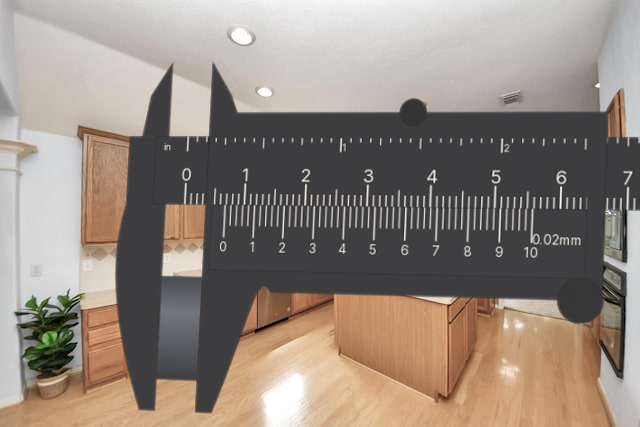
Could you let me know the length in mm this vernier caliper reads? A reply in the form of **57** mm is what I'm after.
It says **6.8** mm
